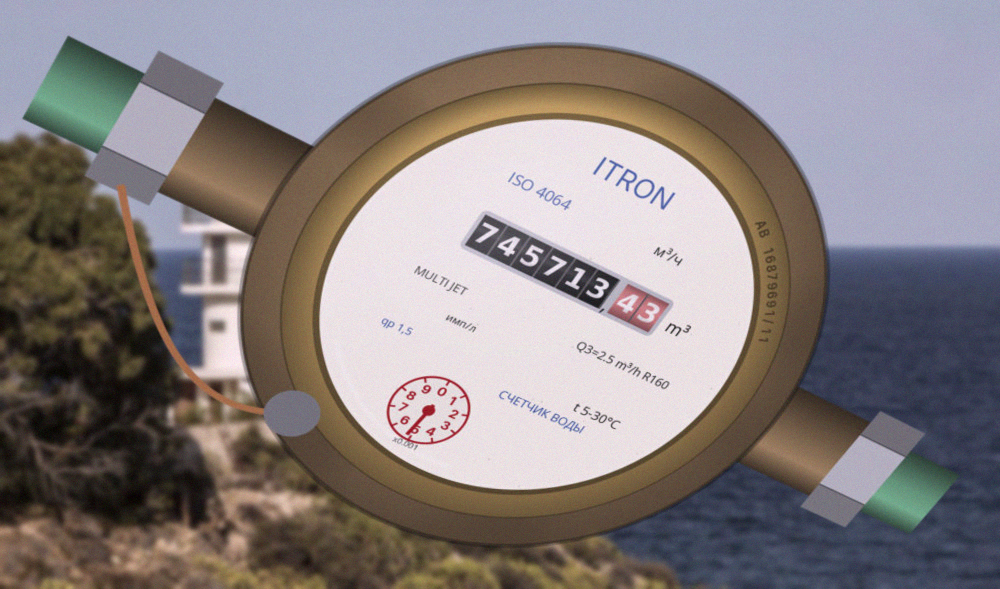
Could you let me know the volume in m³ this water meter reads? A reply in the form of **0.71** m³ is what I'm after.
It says **745713.435** m³
